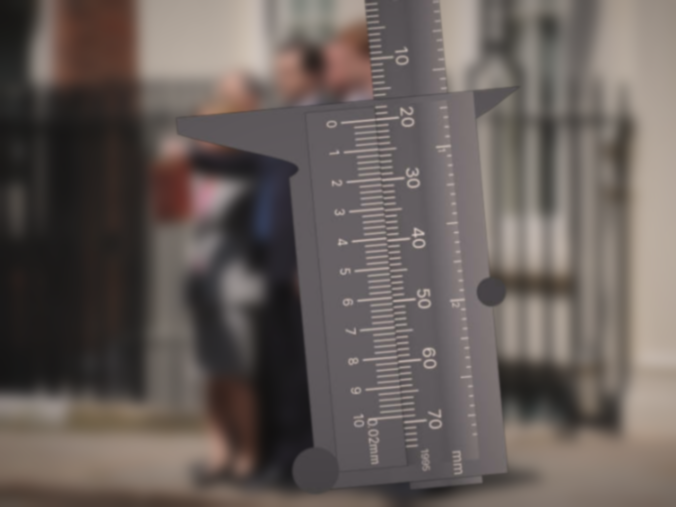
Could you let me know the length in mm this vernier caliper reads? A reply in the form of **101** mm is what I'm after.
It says **20.0** mm
